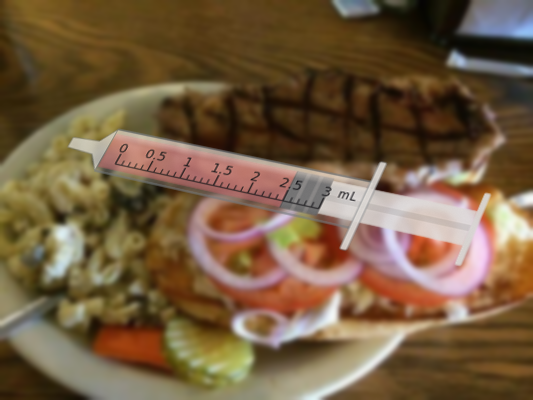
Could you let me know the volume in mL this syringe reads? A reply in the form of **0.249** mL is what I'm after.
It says **2.5** mL
